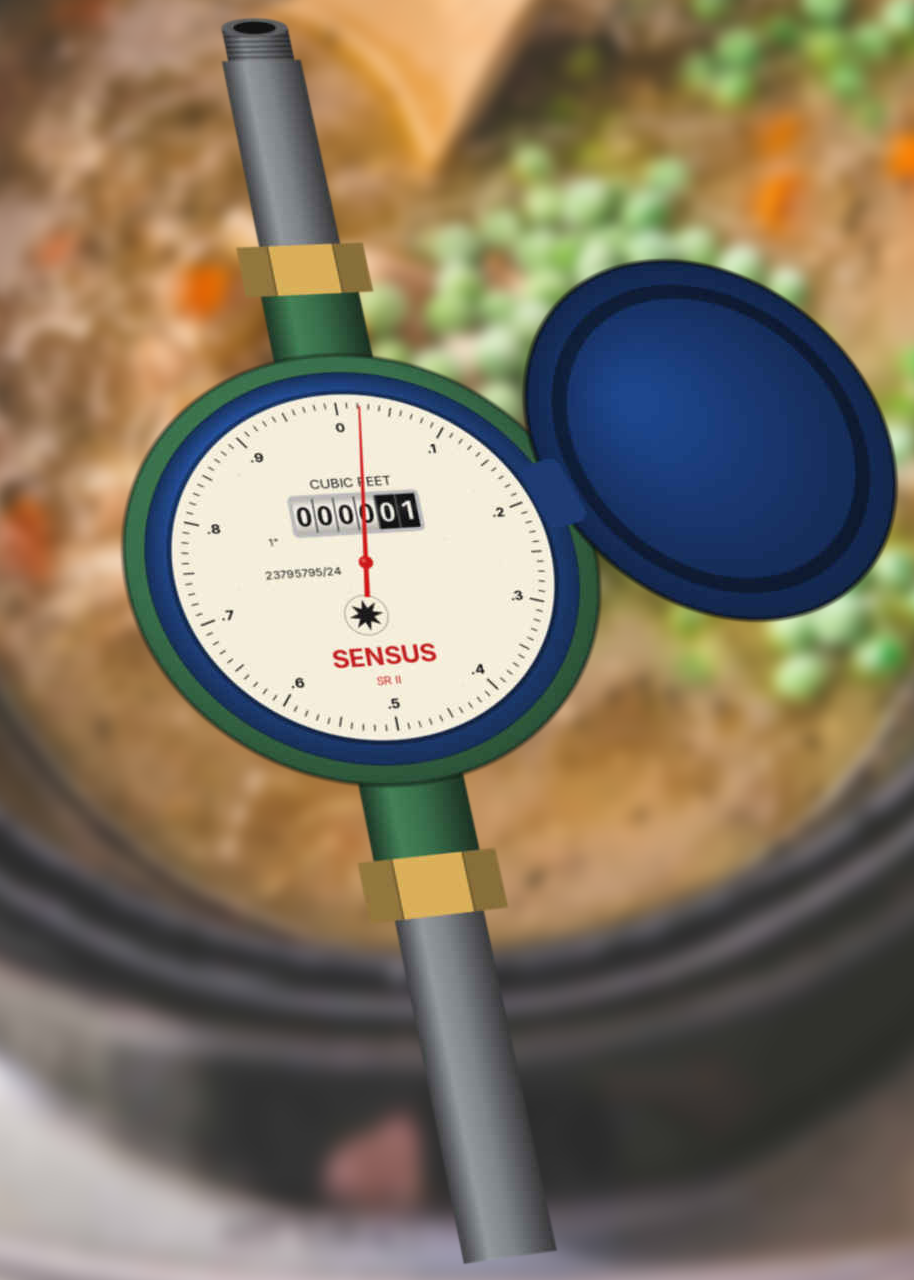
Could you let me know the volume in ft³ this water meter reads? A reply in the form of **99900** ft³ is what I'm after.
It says **1.02** ft³
